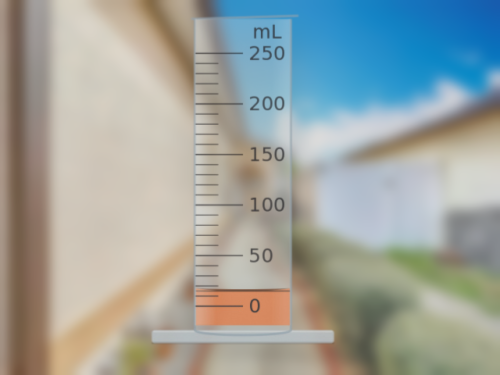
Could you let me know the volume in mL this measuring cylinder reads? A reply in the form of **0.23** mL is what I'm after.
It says **15** mL
